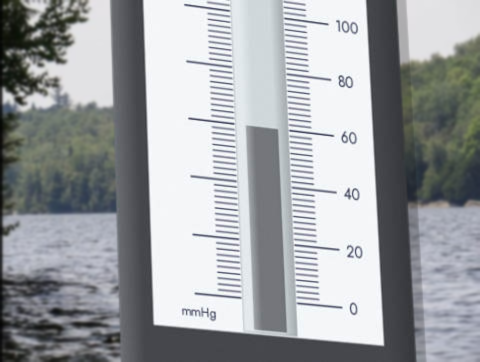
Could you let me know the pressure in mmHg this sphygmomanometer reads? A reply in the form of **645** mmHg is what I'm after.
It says **60** mmHg
